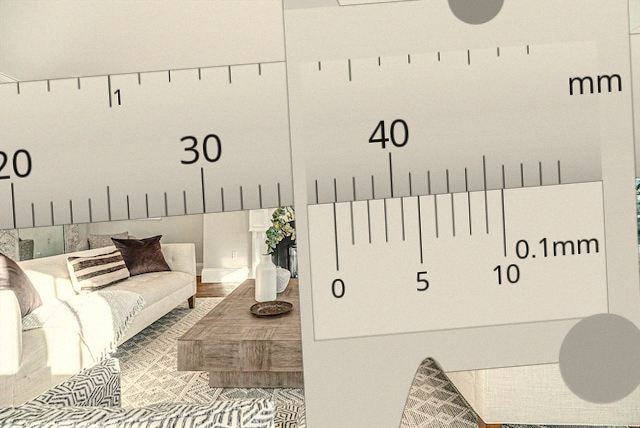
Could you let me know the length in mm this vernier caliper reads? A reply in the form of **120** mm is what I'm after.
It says **36.9** mm
